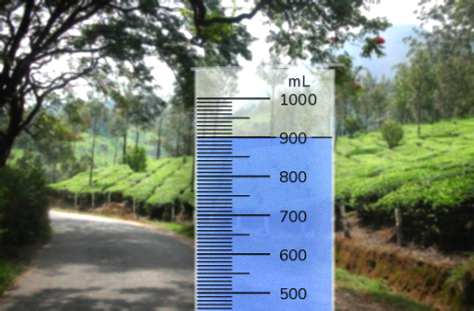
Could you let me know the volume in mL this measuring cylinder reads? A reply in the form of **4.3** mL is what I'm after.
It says **900** mL
